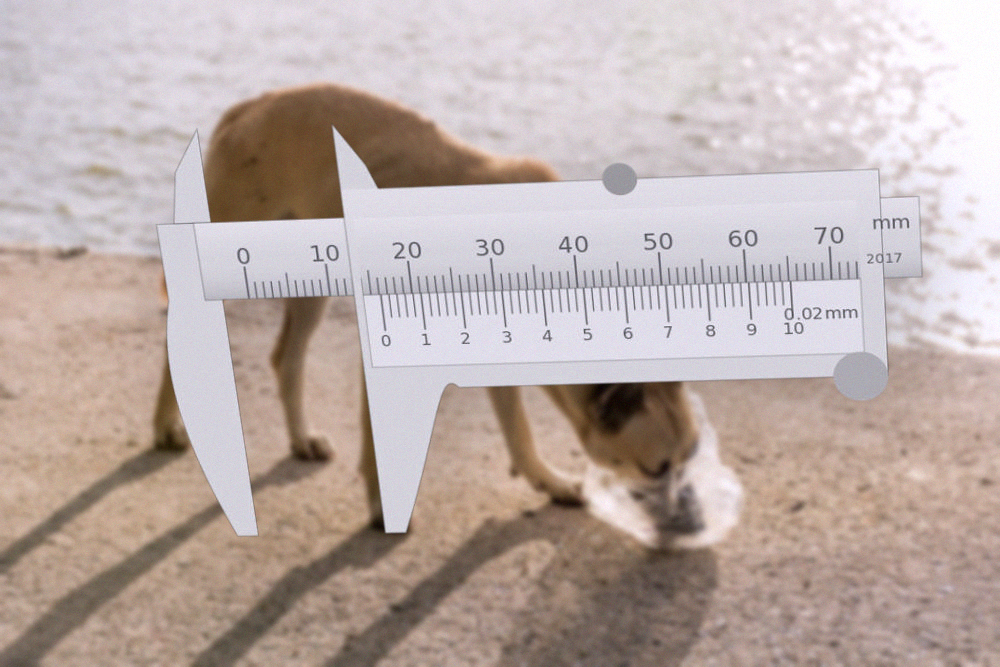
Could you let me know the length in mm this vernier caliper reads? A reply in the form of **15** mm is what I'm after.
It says **16.2** mm
